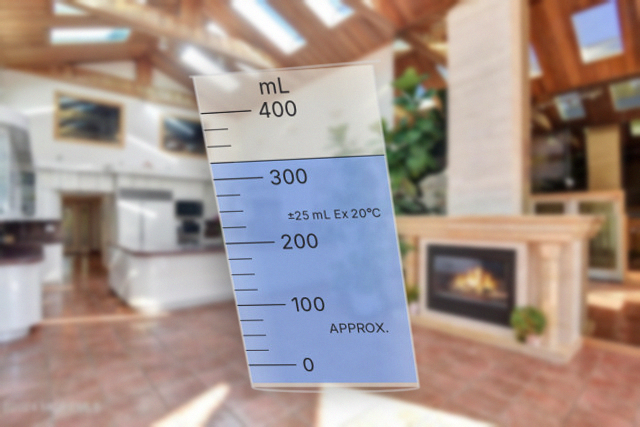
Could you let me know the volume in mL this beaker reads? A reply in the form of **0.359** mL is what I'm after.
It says **325** mL
